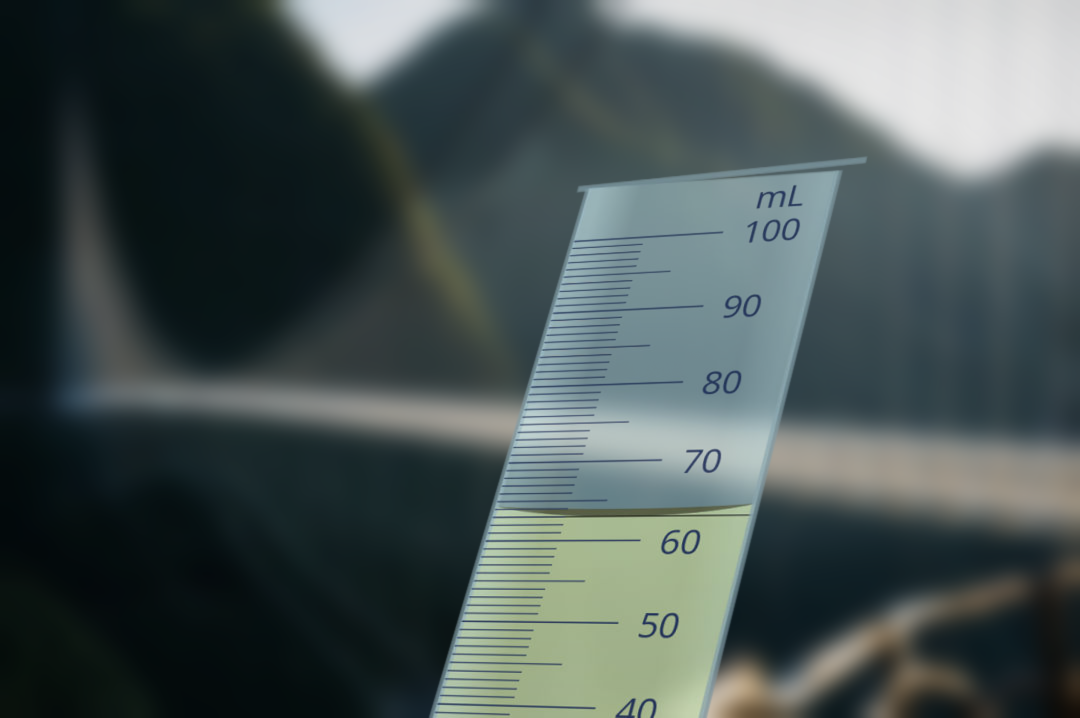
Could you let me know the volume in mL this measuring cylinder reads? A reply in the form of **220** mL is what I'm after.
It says **63** mL
